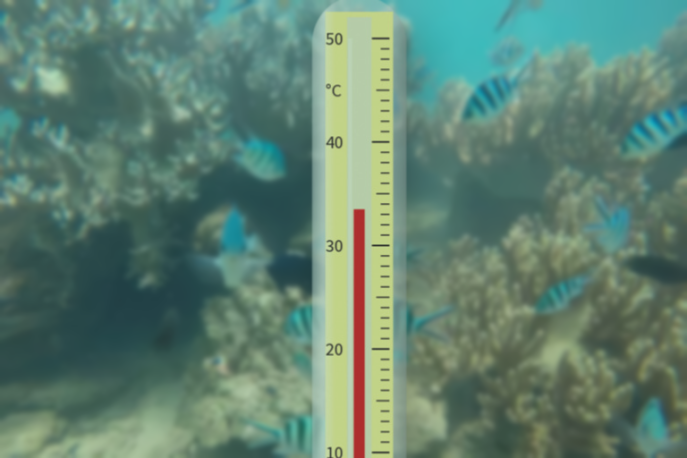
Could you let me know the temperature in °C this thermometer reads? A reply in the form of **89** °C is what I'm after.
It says **33.5** °C
